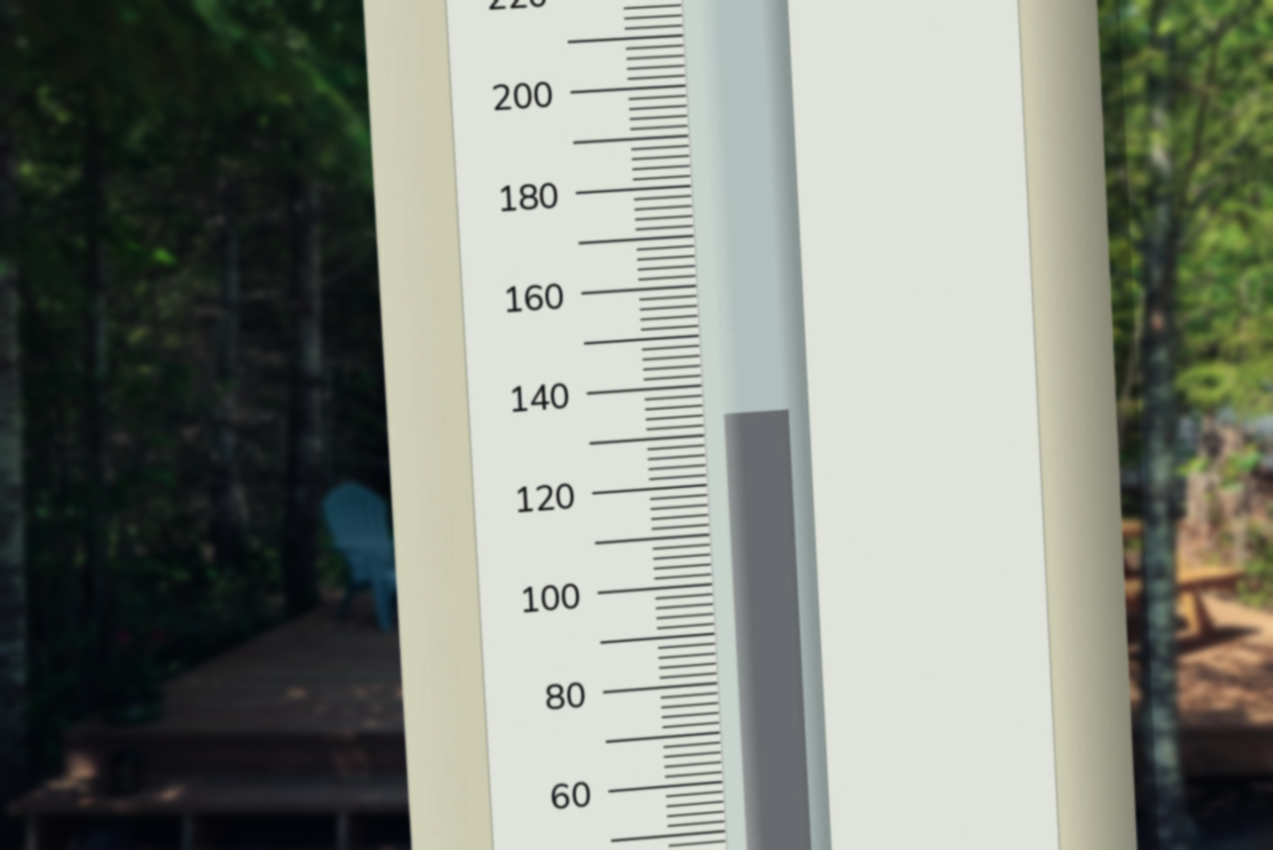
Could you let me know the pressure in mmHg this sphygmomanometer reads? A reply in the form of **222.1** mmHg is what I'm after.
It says **134** mmHg
